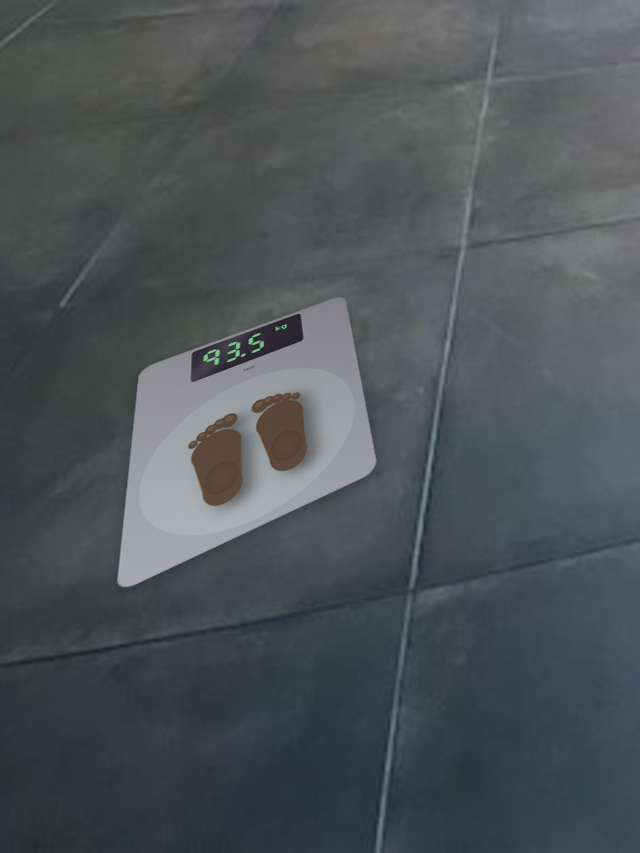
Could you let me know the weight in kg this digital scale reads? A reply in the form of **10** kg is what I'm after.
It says **93.5** kg
